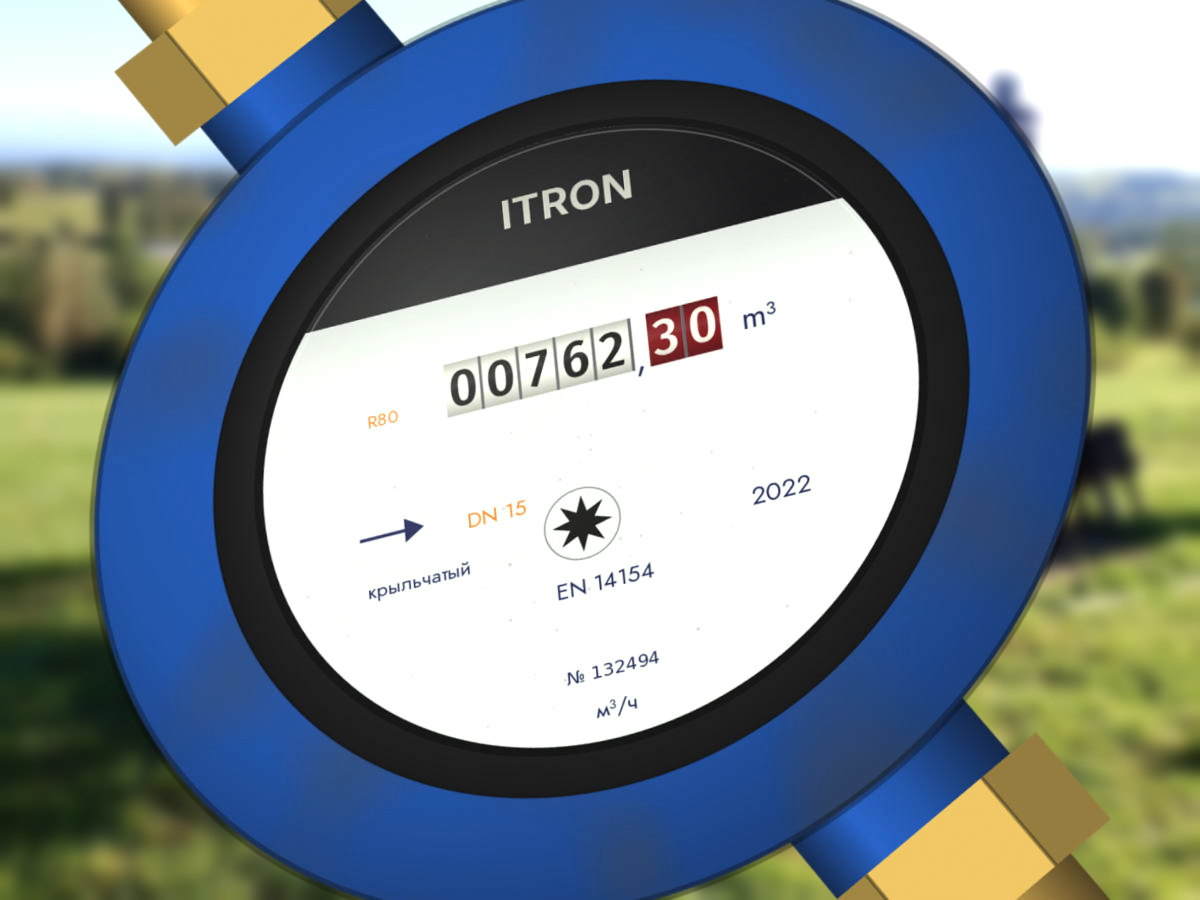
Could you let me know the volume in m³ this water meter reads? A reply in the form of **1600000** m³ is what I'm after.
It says **762.30** m³
